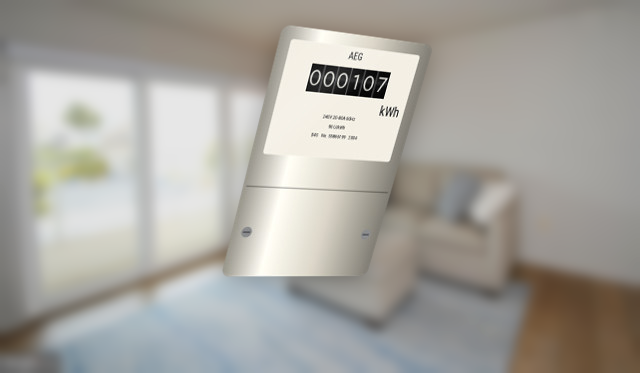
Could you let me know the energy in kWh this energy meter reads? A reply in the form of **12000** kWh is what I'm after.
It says **107** kWh
